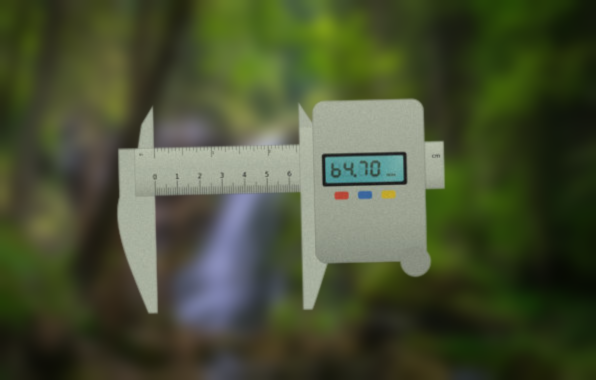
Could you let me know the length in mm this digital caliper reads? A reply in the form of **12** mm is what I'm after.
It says **64.70** mm
